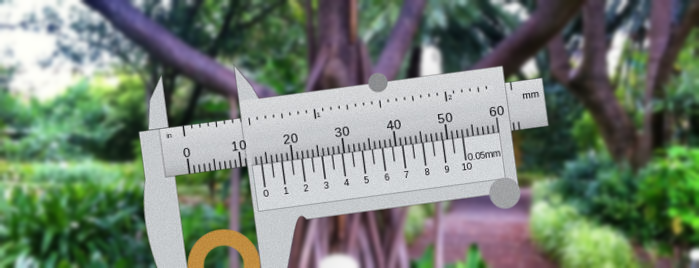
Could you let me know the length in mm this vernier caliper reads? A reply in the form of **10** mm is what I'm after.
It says **14.0** mm
